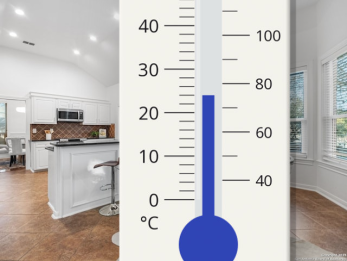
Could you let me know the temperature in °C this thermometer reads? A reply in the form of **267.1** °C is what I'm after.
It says **24** °C
